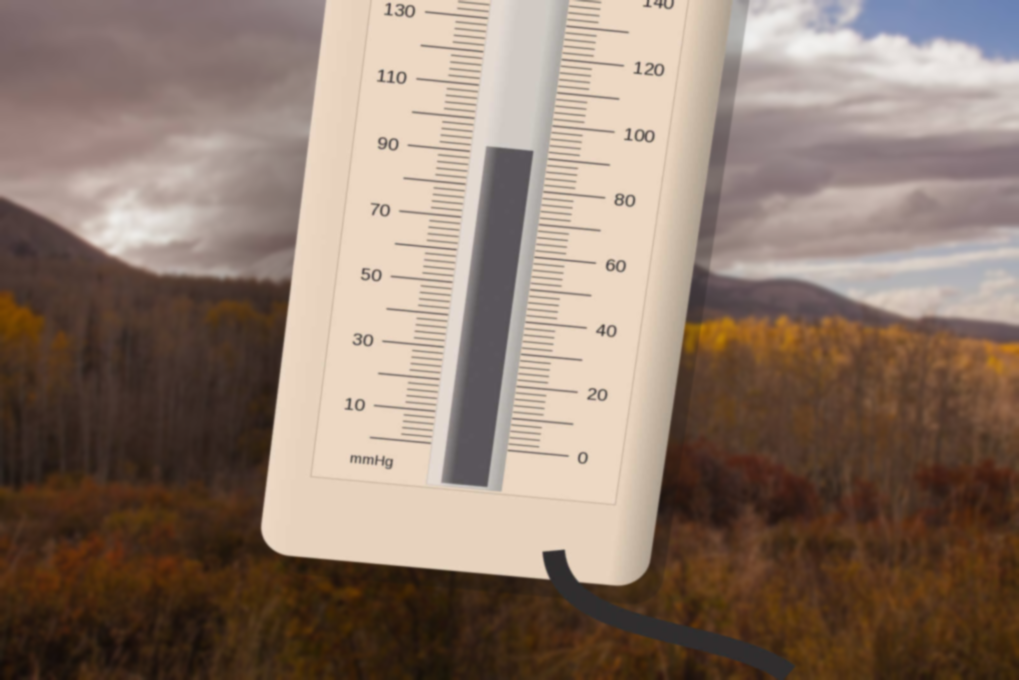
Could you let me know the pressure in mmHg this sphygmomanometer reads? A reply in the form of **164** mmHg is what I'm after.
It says **92** mmHg
